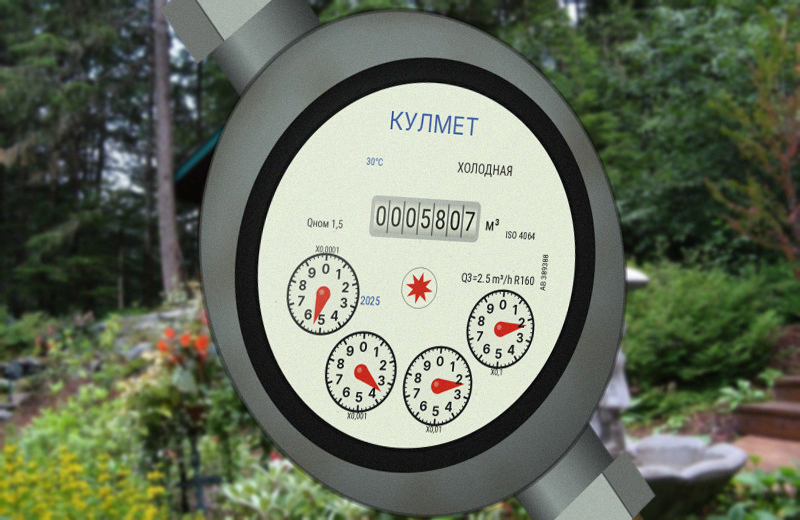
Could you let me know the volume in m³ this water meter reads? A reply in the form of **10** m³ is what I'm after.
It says **5807.2235** m³
